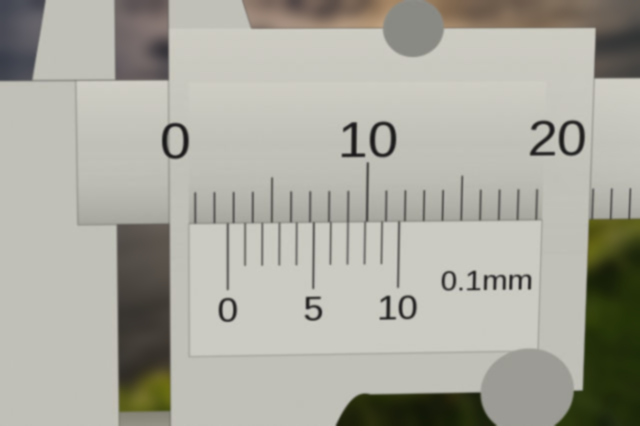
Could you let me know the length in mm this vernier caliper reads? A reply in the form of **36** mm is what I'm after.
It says **2.7** mm
